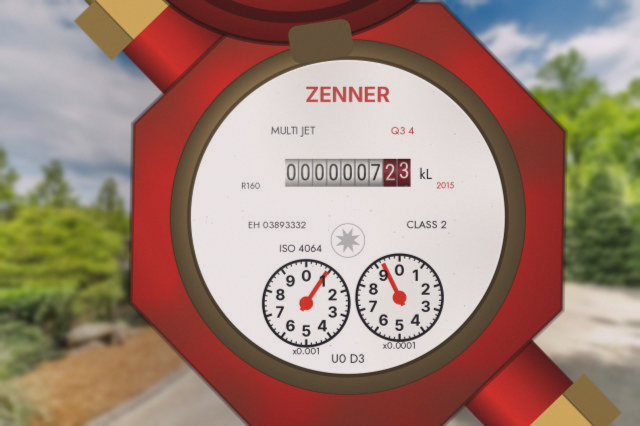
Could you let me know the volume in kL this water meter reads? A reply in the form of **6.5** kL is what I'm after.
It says **7.2309** kL
